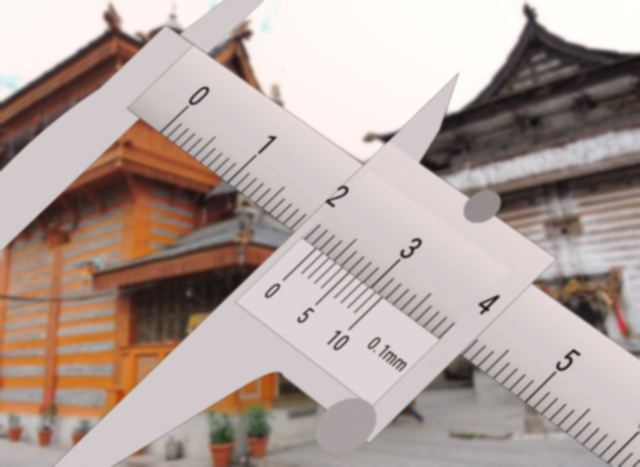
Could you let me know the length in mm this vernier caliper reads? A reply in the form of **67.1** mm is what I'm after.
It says **22.6** mm
